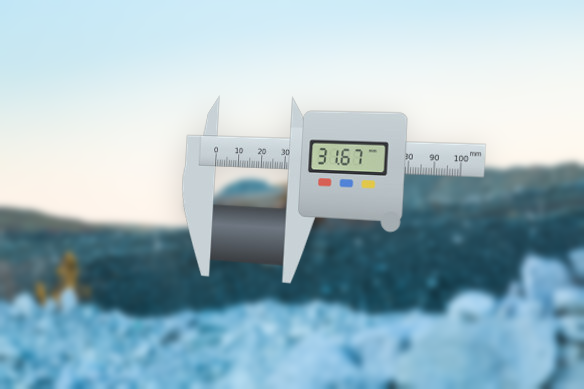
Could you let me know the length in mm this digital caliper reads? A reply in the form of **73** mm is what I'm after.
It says **31.67** mm
